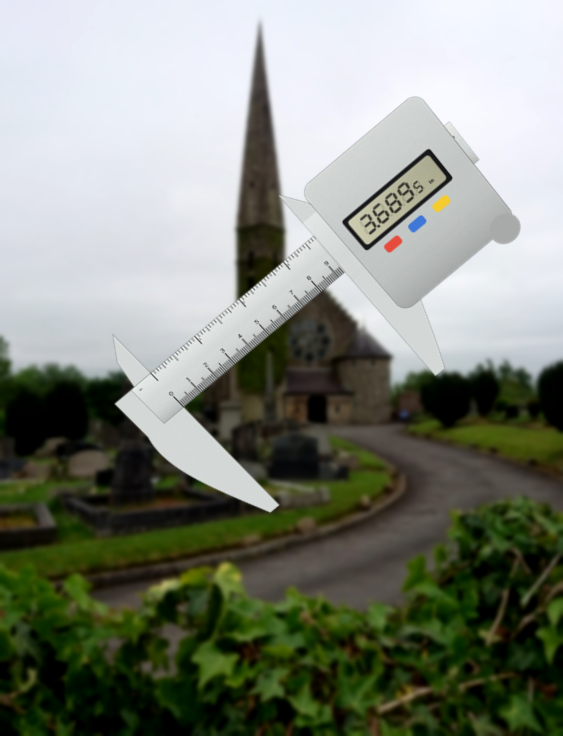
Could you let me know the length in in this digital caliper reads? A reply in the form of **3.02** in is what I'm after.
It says **3.6895** in
